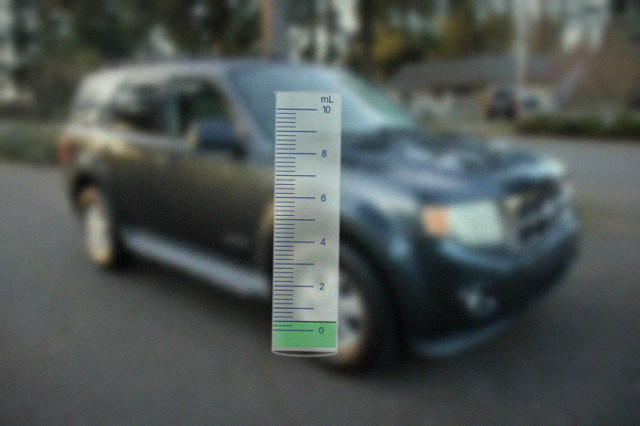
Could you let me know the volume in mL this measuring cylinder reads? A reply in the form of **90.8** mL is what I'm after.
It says **0.4** mL
